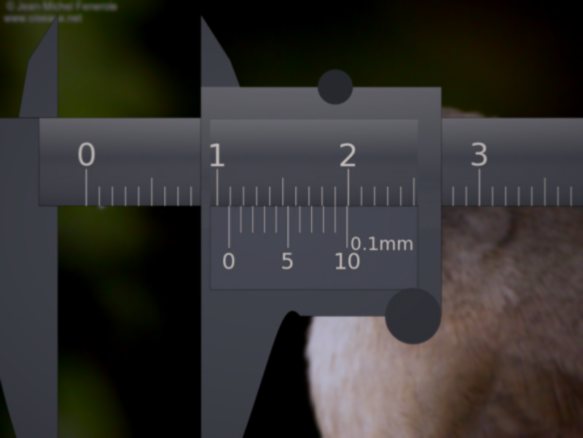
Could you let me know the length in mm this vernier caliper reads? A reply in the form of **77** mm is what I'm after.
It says **10.9** mm
